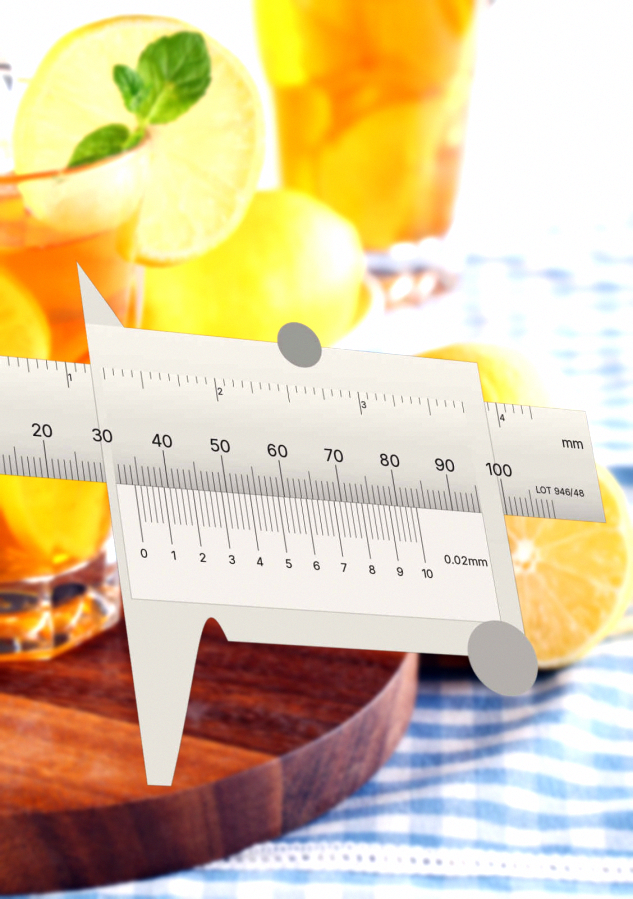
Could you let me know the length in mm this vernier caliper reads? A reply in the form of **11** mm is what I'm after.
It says **34.4** mm
